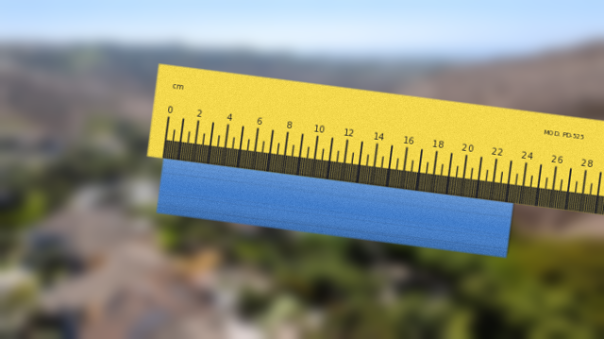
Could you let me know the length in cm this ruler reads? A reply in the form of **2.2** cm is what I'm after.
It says **23.5** cm
